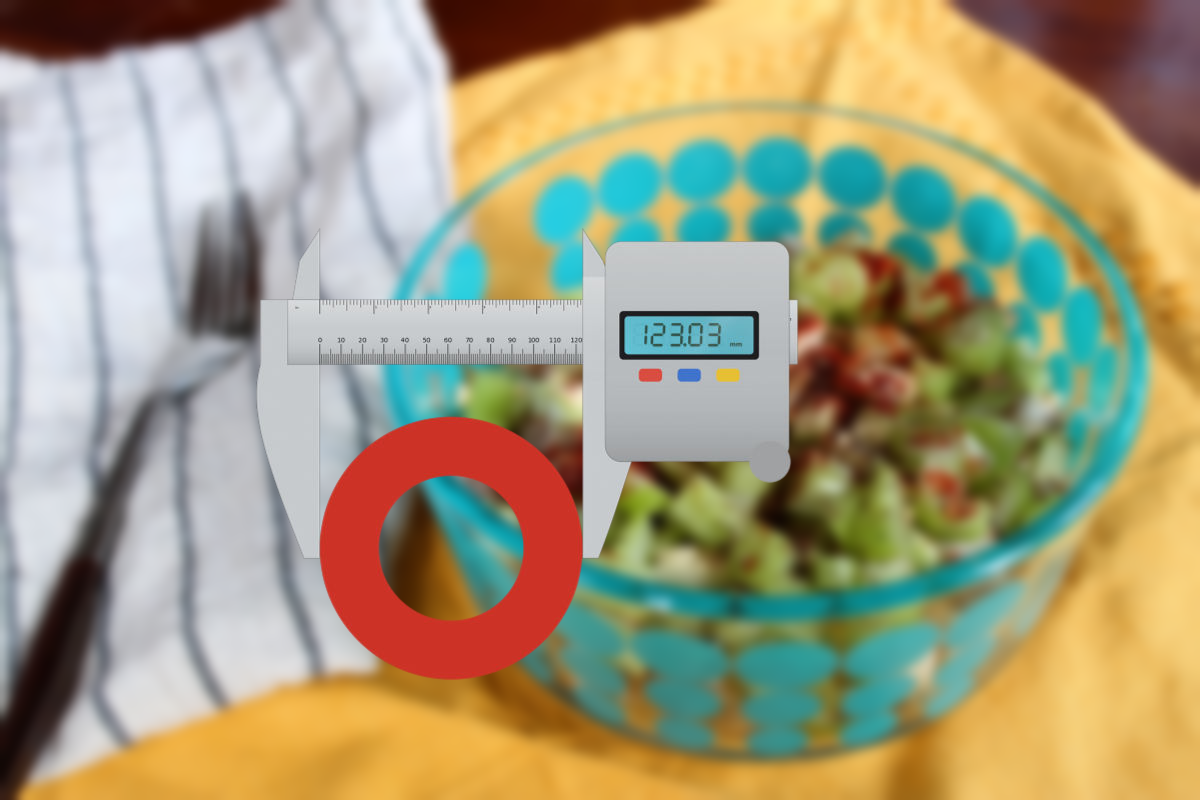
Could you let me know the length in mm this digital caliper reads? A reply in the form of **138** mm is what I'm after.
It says **123.03** mm
